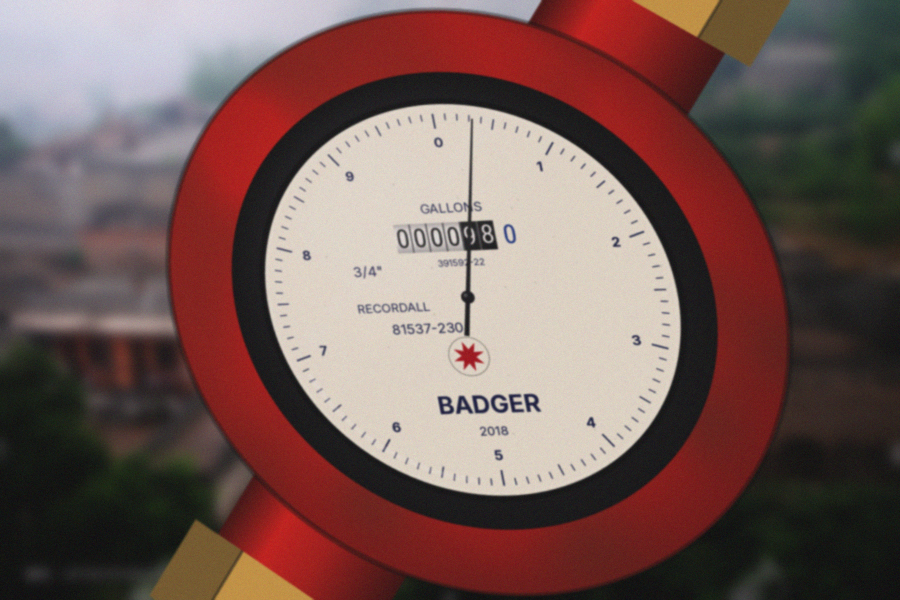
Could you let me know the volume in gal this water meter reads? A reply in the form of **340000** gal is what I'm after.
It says **980.3** gal
